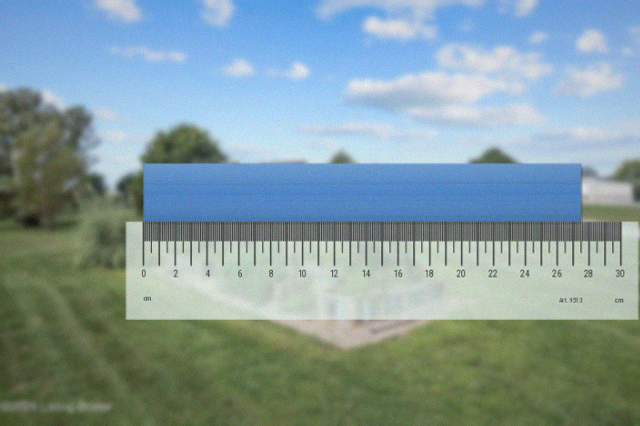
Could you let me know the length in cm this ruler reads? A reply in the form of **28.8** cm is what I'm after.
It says **27.5** cm
